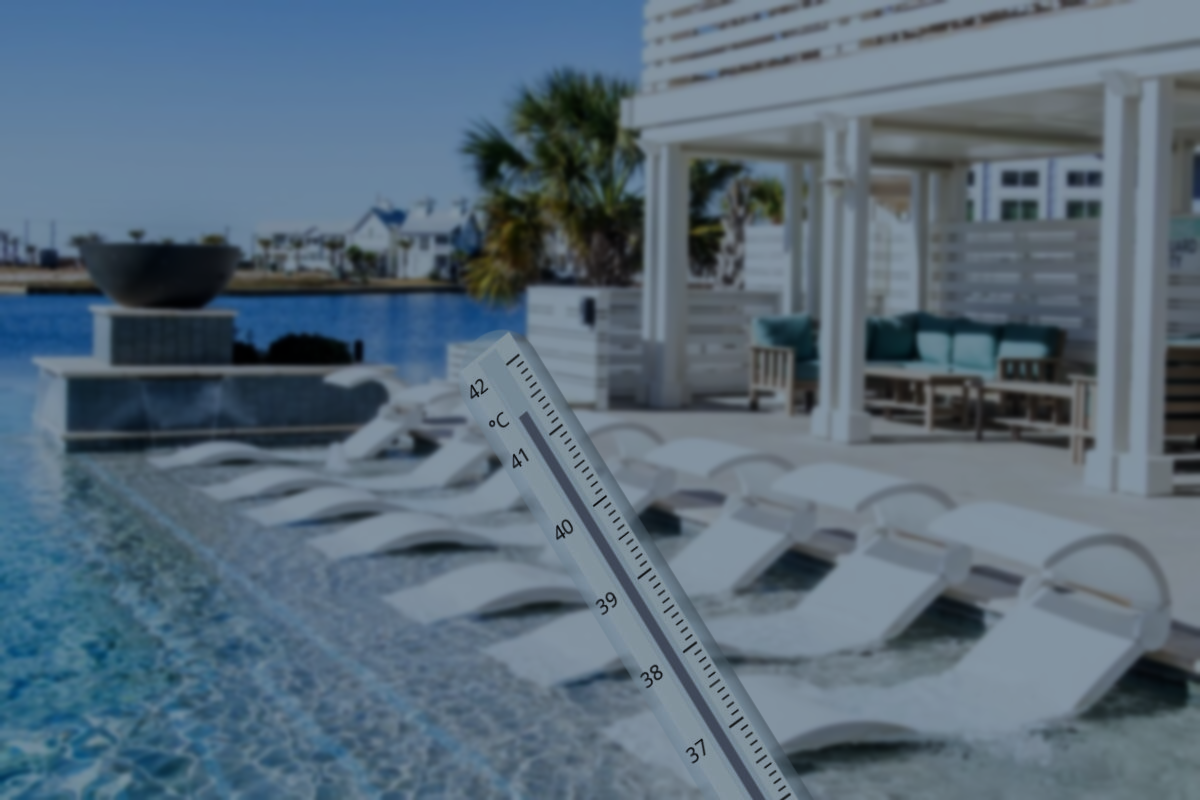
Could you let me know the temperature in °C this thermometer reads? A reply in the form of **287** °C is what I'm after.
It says **41.4** °C
